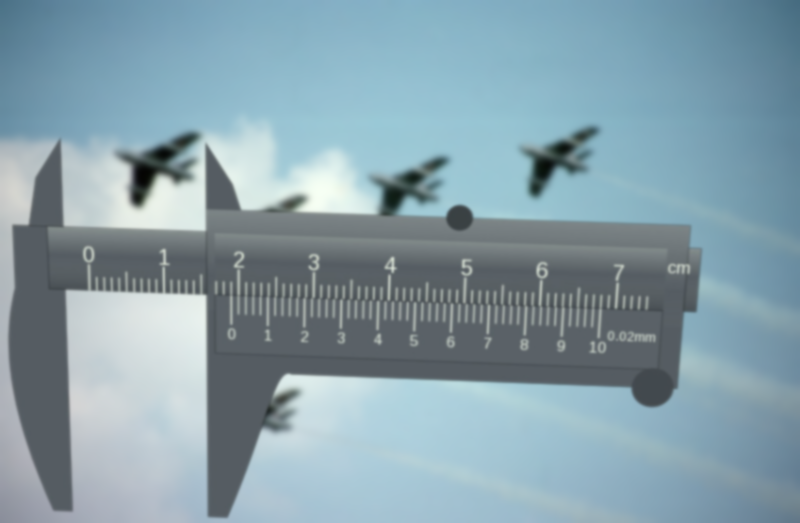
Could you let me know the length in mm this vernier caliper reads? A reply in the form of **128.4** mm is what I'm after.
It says **19.0** mm
